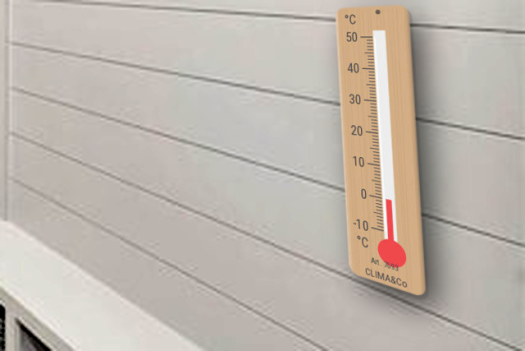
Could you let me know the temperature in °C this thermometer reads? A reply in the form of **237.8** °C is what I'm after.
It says **0** °C
